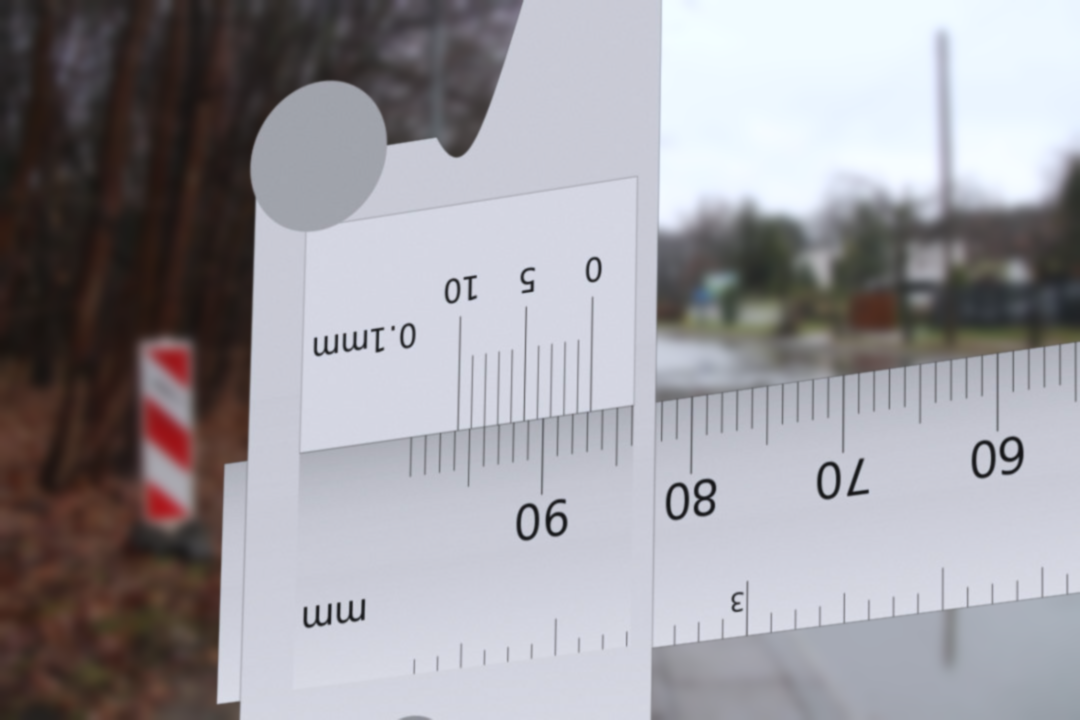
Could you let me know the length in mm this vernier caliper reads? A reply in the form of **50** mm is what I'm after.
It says **86.8** mm
